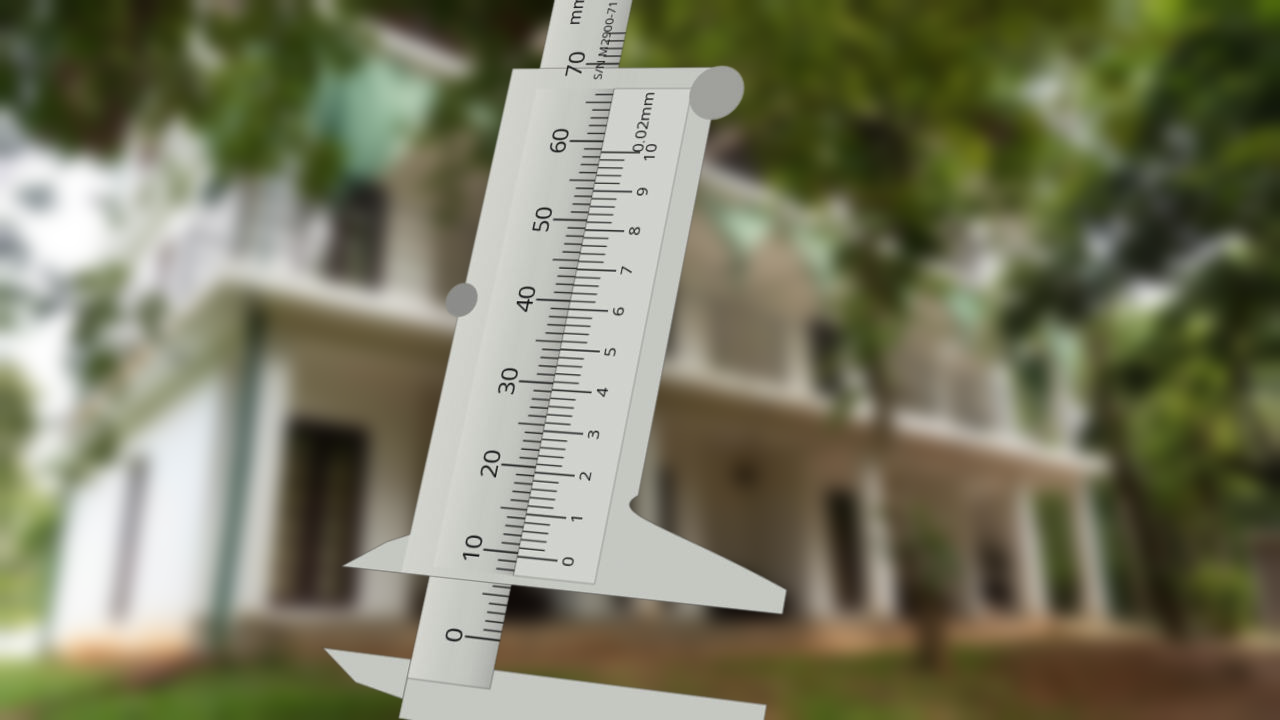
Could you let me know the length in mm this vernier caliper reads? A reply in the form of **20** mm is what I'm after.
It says **9.6** mm
